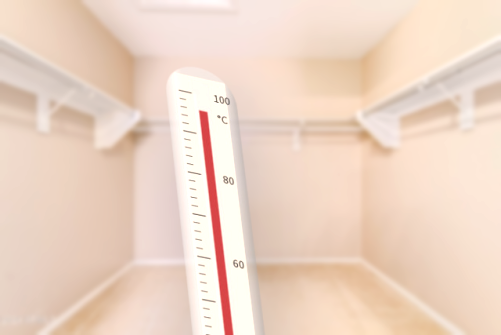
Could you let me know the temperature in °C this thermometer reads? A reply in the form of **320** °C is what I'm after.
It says **96** °C
